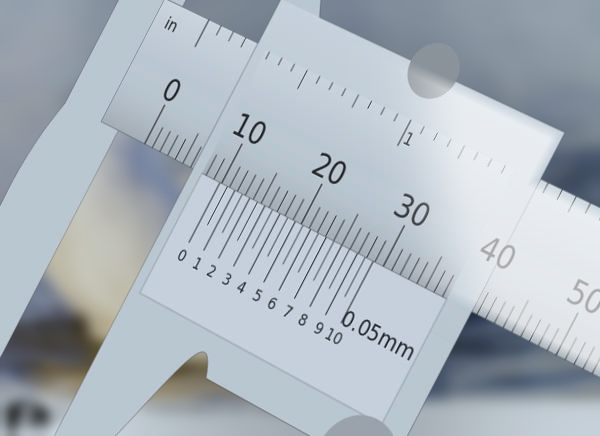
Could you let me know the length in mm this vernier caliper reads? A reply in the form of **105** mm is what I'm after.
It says **9.8** mm
